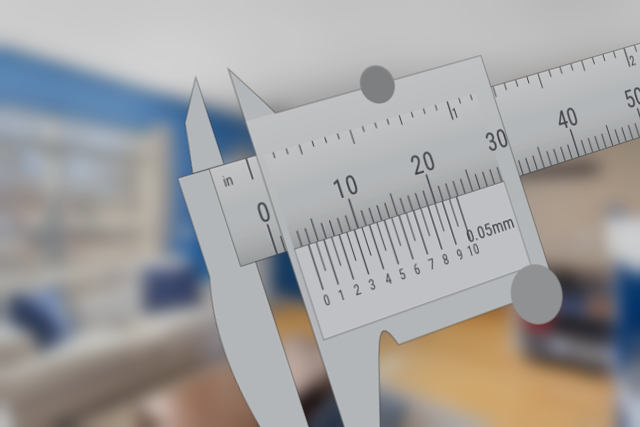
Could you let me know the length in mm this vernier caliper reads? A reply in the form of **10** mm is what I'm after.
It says **3.8** mm
